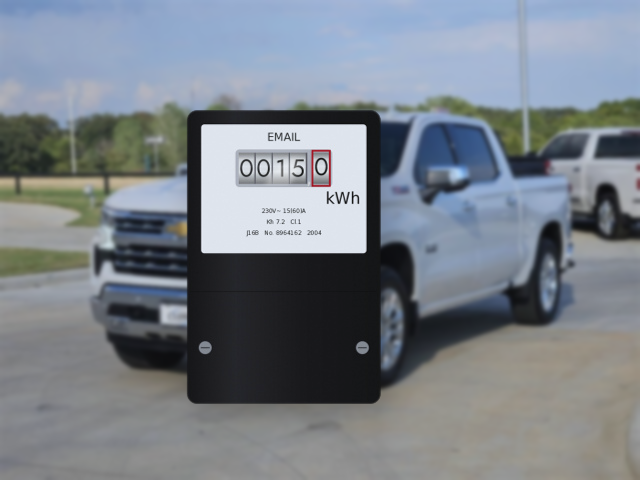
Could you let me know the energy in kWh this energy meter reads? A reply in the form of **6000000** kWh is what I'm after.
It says **15.0** kWh
